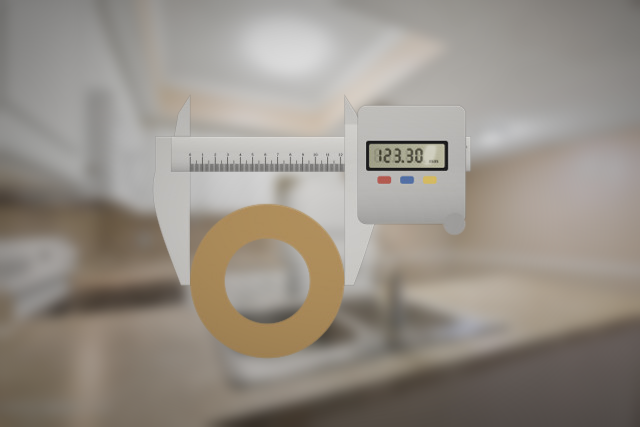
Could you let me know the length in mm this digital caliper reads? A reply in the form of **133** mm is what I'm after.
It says **123.30** mm
